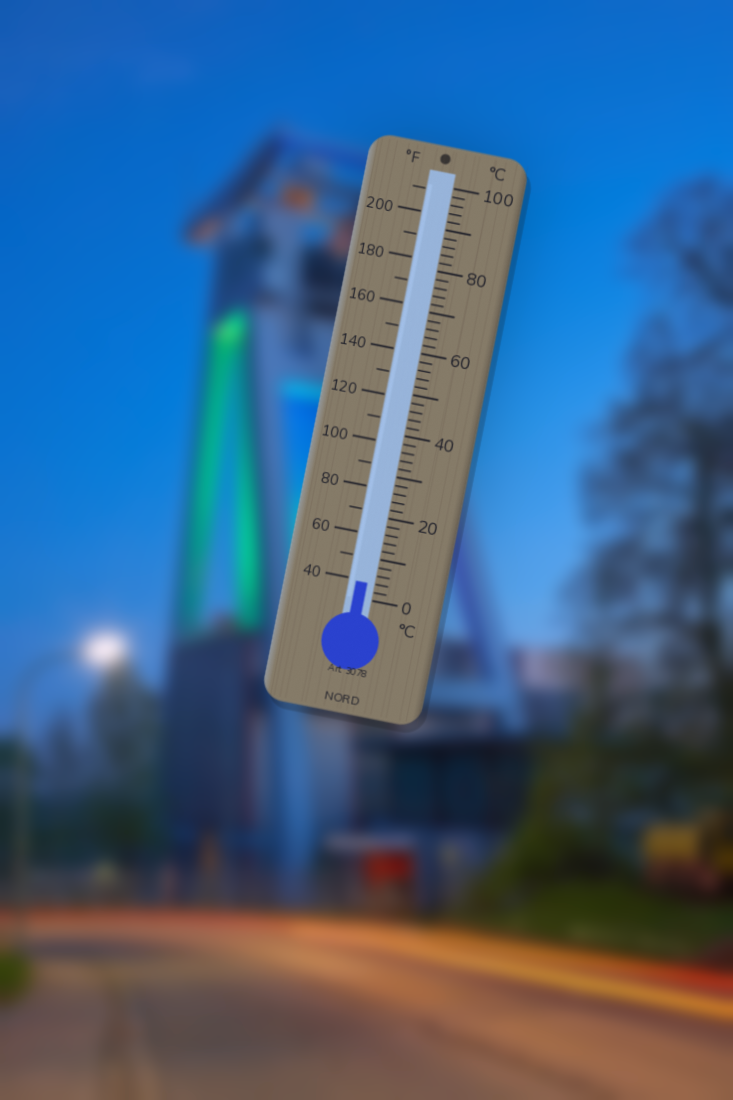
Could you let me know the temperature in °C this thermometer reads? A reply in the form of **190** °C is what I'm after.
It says **4** °C
